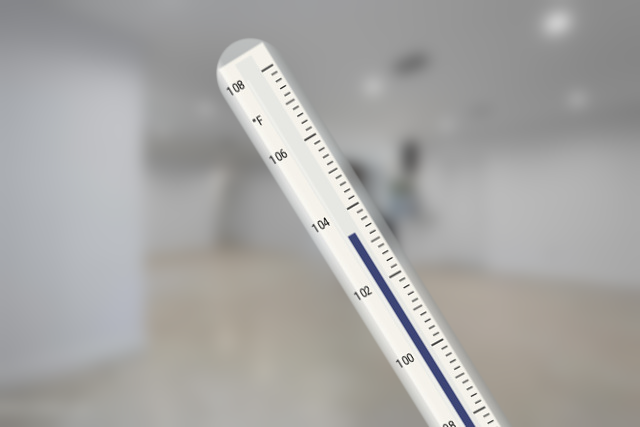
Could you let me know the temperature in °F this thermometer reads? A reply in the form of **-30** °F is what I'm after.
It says **103.4** °F
